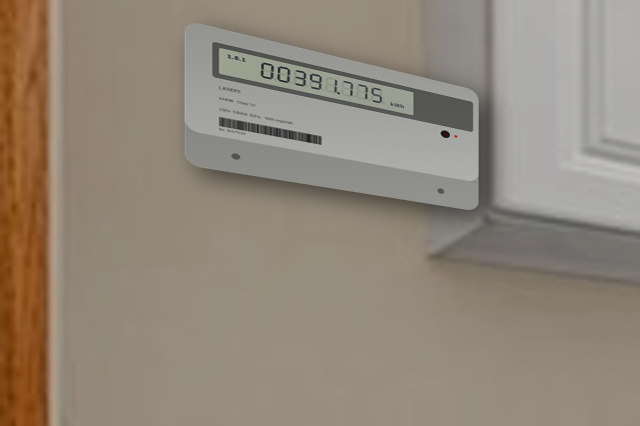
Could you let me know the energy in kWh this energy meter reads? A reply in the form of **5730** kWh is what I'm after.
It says **391.775** kWh
